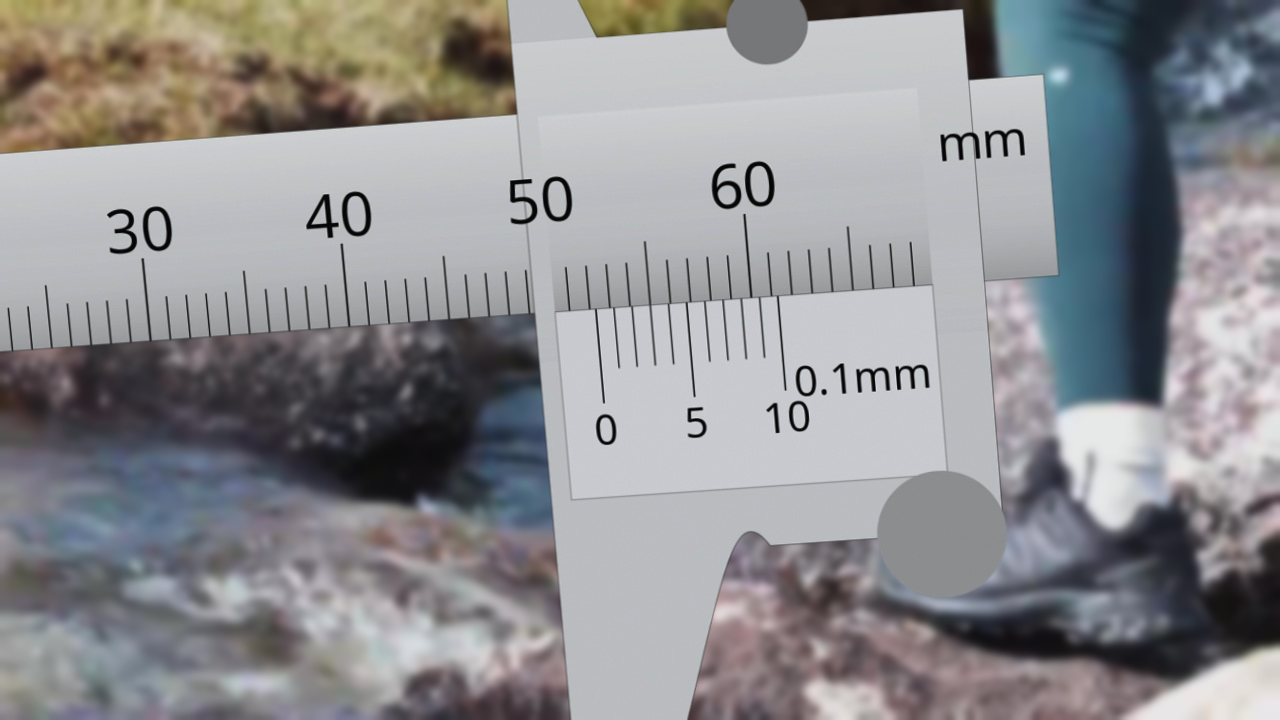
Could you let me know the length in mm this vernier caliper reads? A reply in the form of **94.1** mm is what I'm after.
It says **52.3** mm
